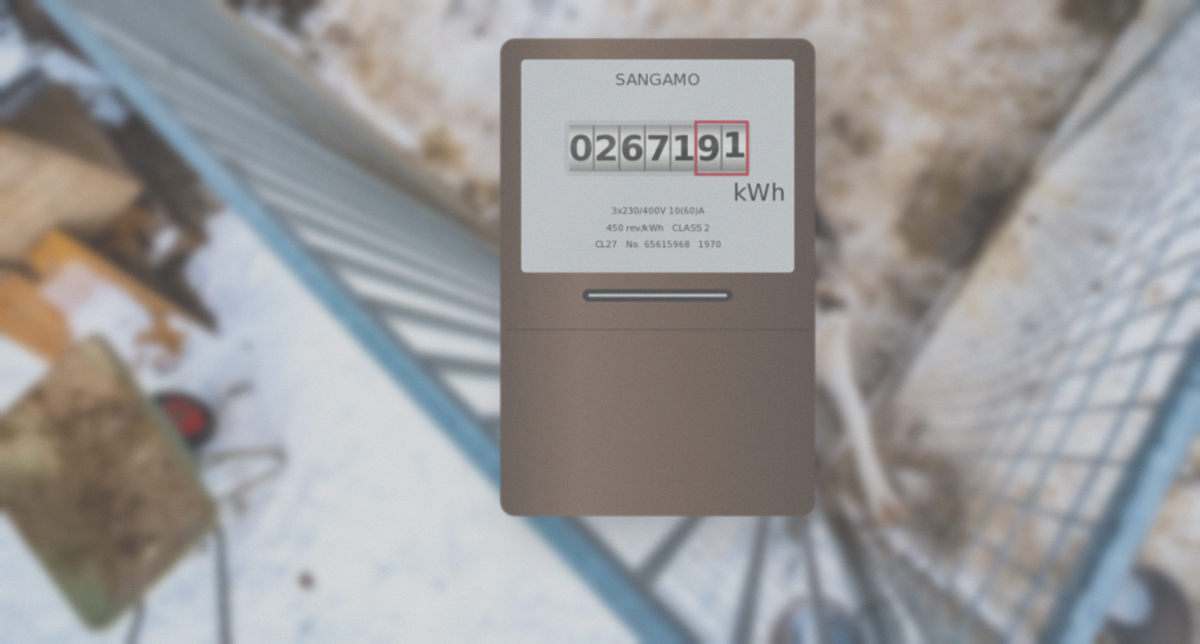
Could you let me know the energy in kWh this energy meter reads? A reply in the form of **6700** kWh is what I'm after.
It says **2671.91** kWh
